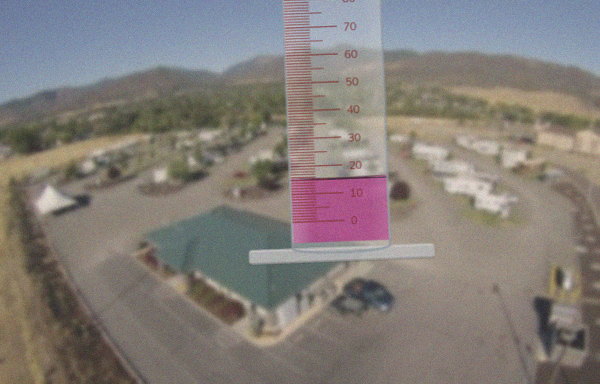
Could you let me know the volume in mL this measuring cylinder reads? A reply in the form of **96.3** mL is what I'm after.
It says **15** mL
